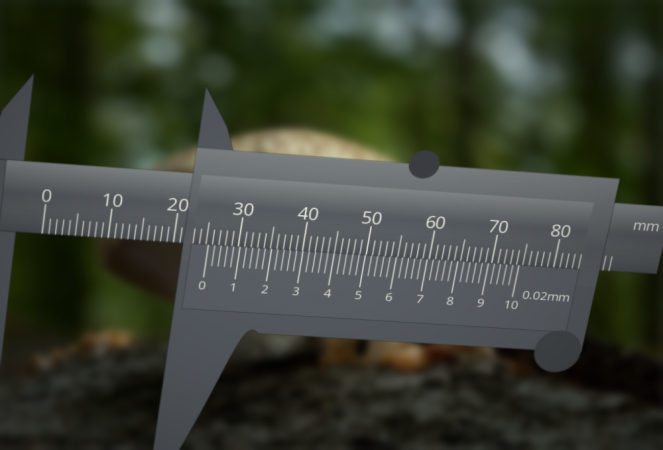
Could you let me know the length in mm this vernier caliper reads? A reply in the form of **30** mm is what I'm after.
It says **25.4** mm
